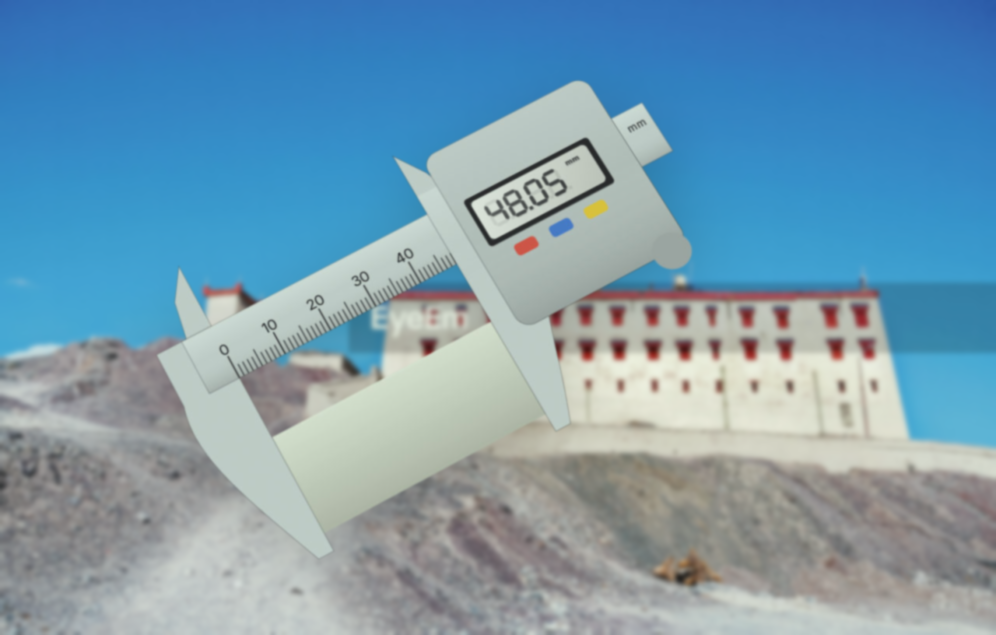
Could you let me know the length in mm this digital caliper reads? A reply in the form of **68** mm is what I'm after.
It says **48.05** mm
